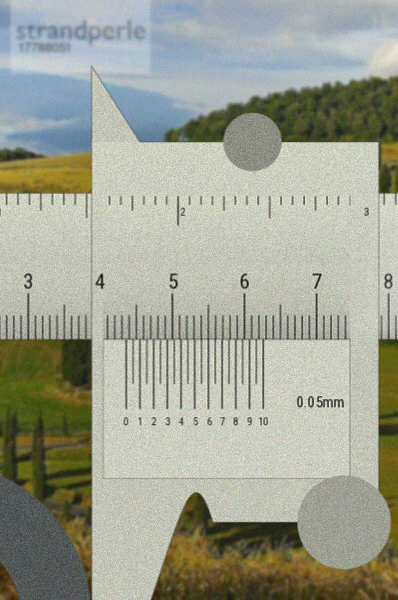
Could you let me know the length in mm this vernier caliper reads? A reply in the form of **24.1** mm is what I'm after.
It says **43.6** mm
